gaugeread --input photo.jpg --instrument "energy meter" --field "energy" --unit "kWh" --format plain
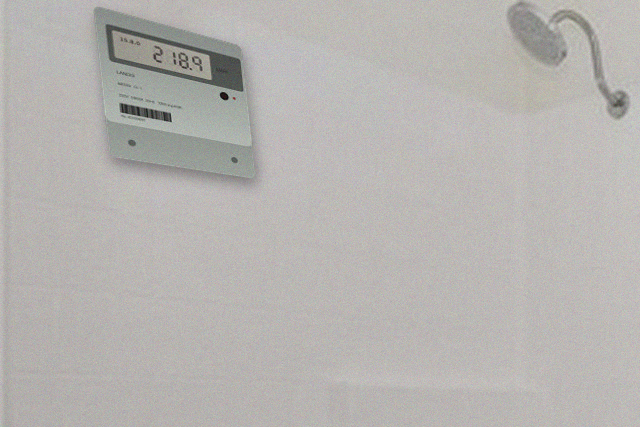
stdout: 218.9 kWh
